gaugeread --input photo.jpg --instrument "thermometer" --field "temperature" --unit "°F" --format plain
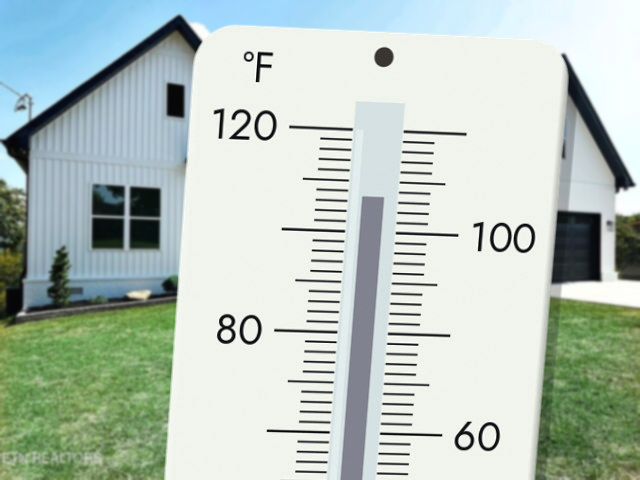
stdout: 107 °F
